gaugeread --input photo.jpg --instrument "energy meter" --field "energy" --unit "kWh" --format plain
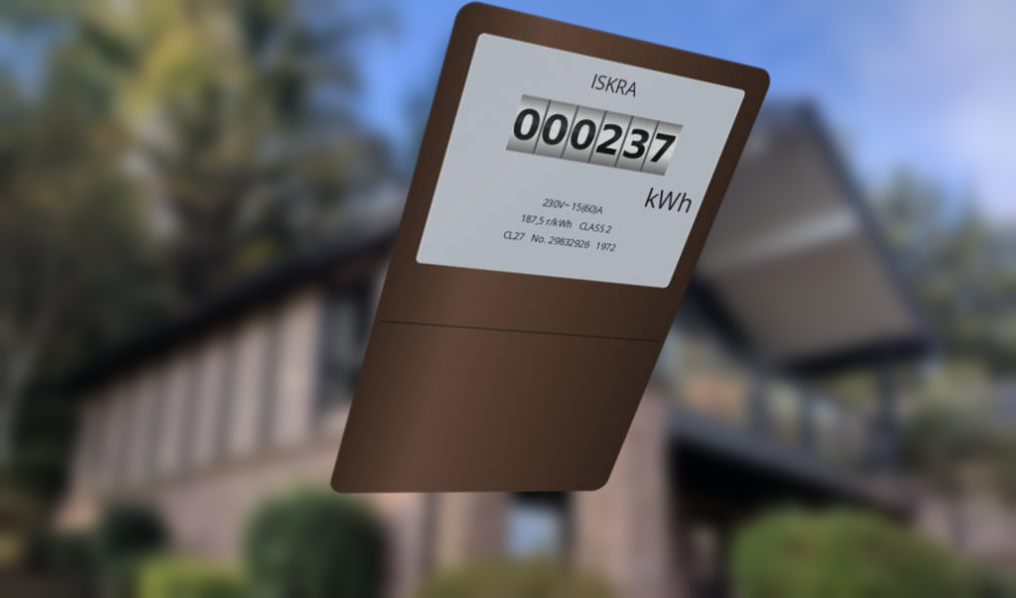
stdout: 237 kWh
